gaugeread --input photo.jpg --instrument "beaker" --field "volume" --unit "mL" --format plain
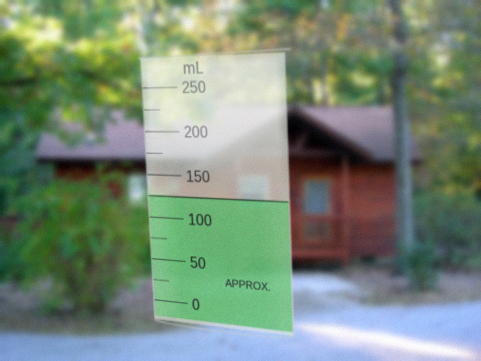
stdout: 125 mL
